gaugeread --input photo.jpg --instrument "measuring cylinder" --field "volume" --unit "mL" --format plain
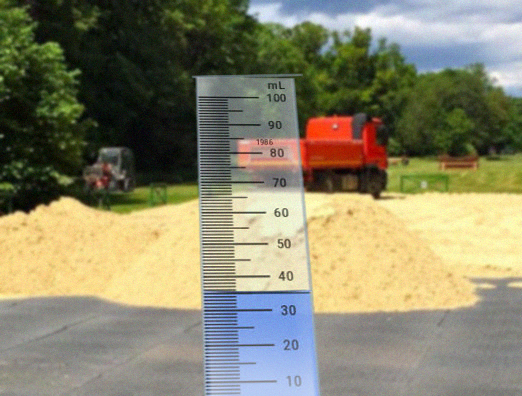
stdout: 35 mL
